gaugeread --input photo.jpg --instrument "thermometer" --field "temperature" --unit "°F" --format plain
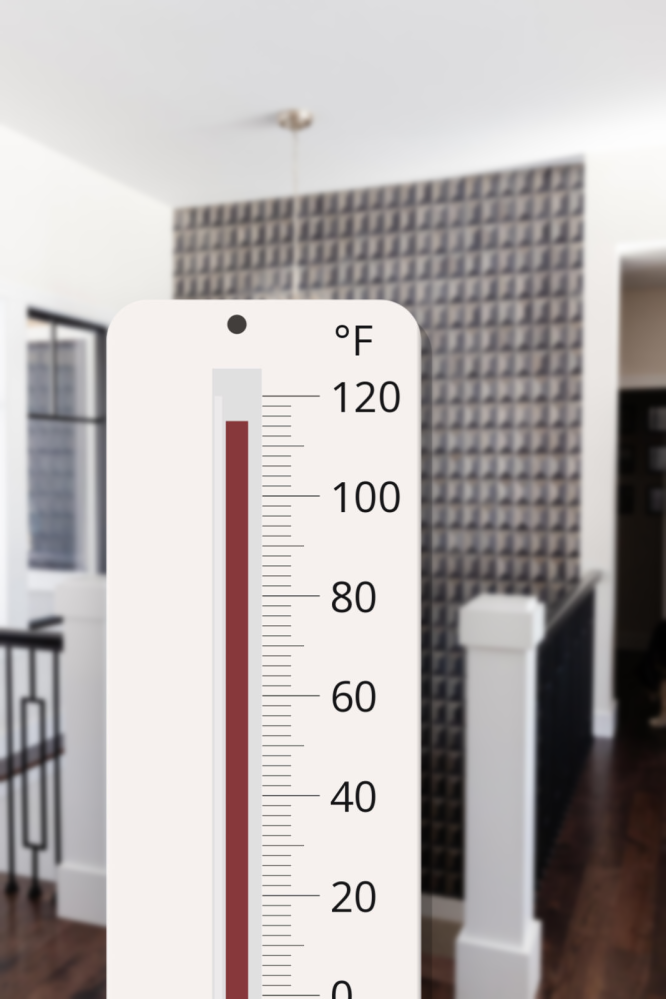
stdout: 115 °F
